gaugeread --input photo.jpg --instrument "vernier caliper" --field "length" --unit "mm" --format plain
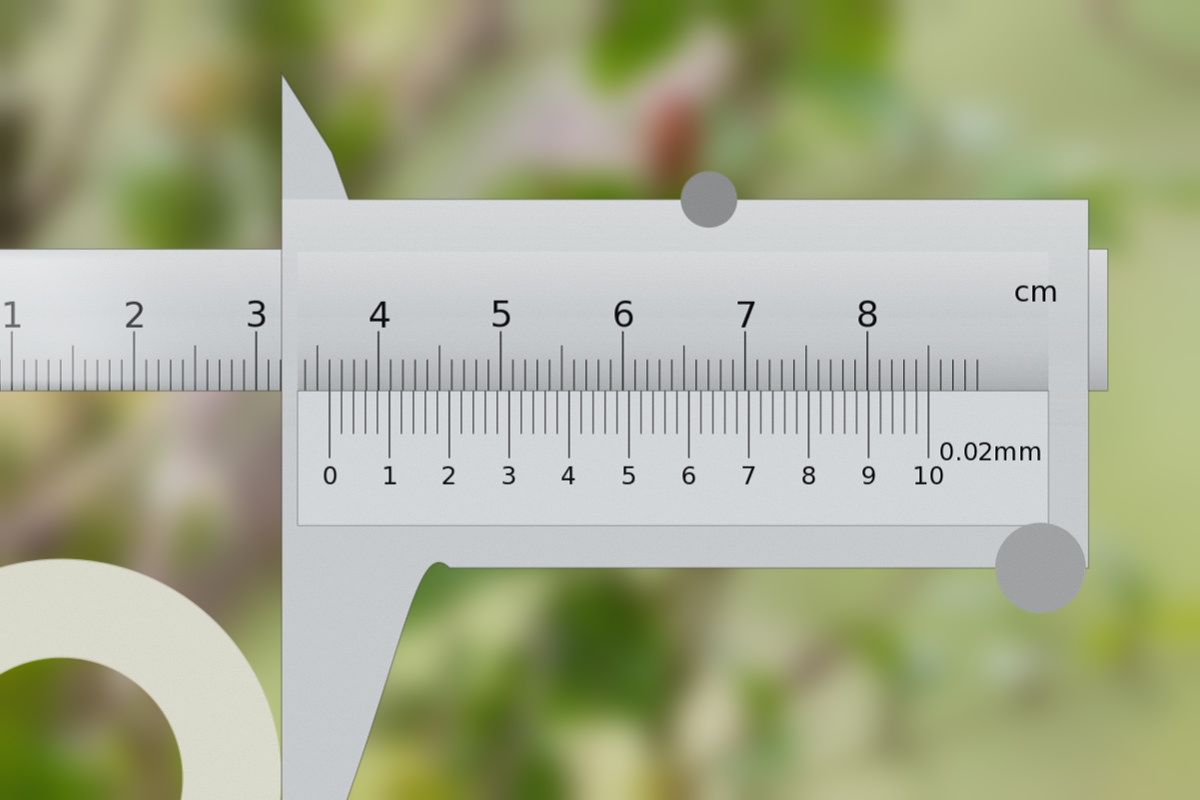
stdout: 36.0 mm
